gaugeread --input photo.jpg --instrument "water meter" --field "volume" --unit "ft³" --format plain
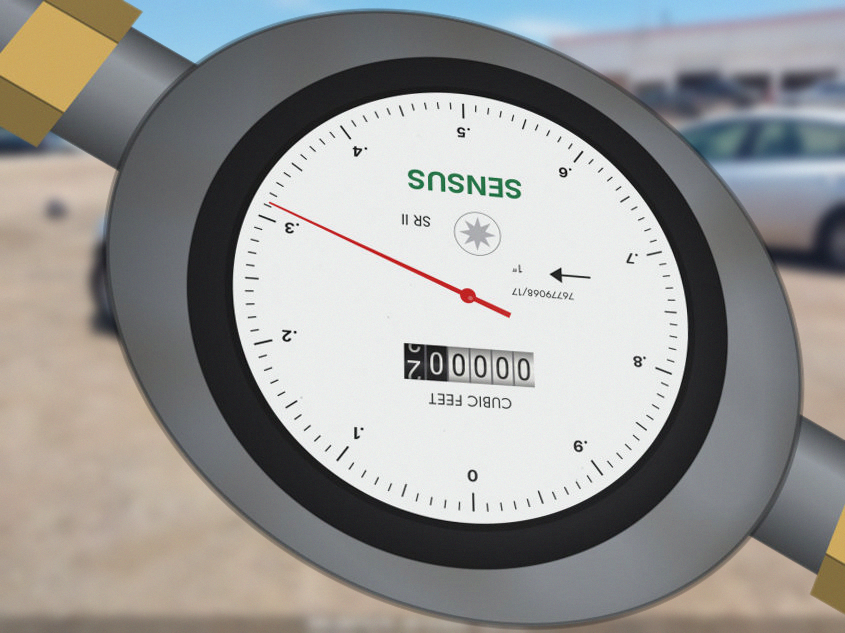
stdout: 2.31 ft³
